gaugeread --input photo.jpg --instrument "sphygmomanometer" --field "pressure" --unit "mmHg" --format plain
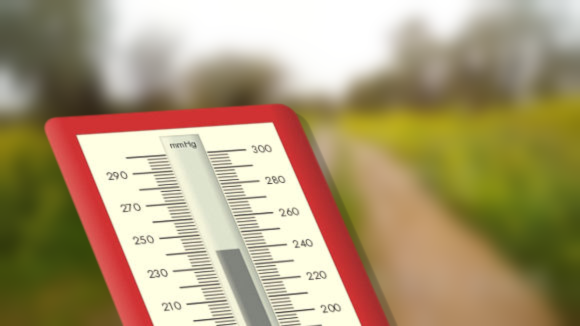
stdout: 240 mmHg
